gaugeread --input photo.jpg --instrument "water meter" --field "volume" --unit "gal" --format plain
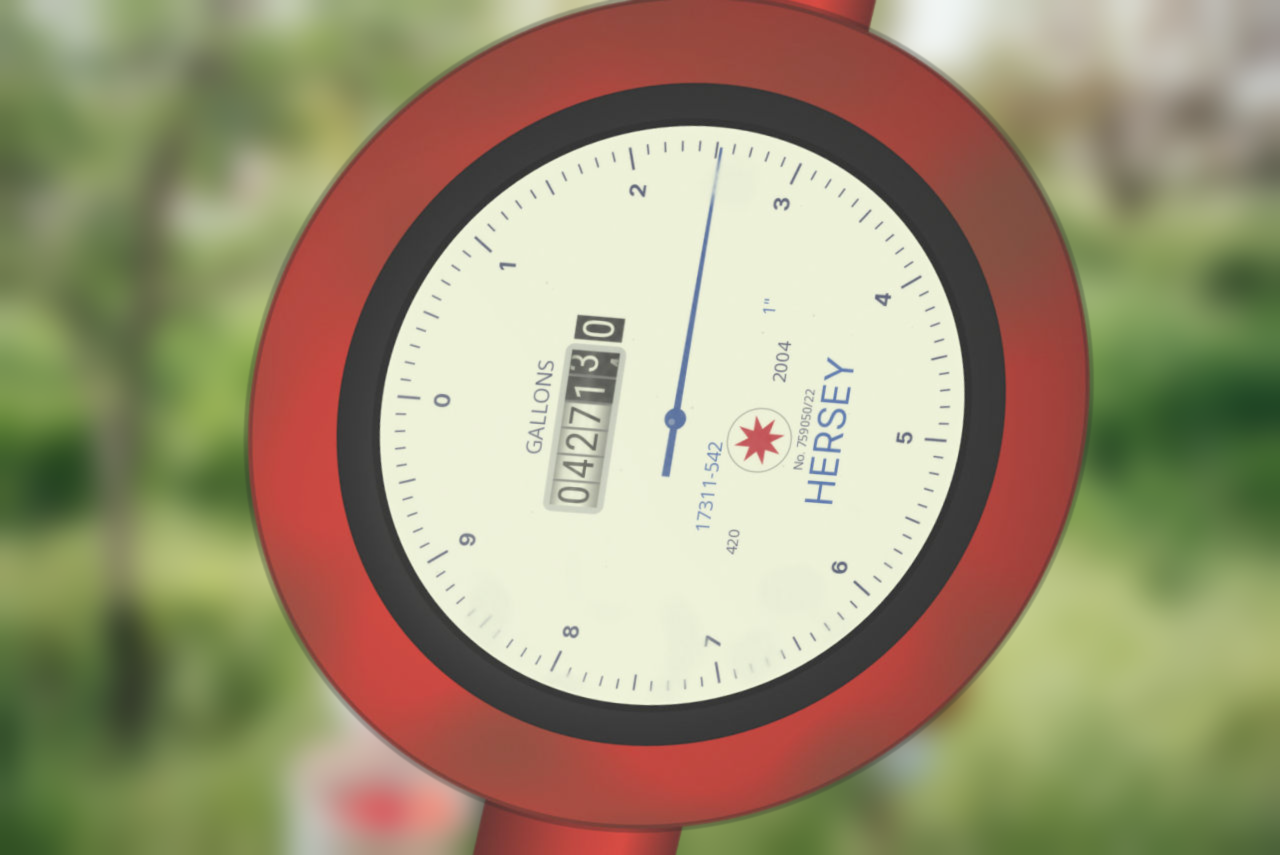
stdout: 427132.5 gal
